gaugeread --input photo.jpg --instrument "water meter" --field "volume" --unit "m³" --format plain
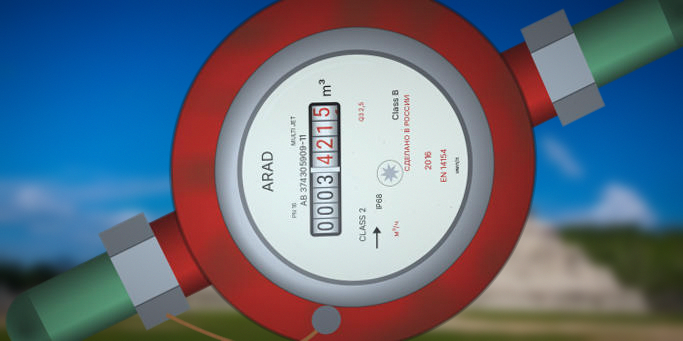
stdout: 3.4215 m³
